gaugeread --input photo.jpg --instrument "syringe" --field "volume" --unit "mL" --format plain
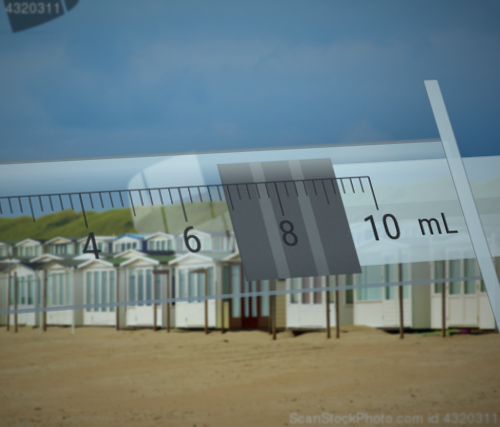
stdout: 6.9 mL
